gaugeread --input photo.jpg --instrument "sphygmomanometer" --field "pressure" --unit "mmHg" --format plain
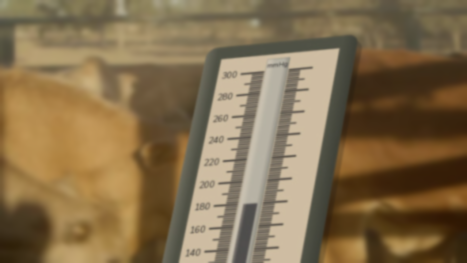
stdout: 180 mmHg
